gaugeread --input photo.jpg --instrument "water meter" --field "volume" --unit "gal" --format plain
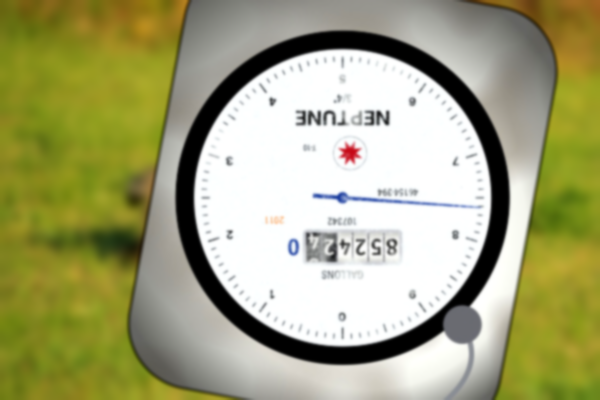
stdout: 8524237.6 gal
